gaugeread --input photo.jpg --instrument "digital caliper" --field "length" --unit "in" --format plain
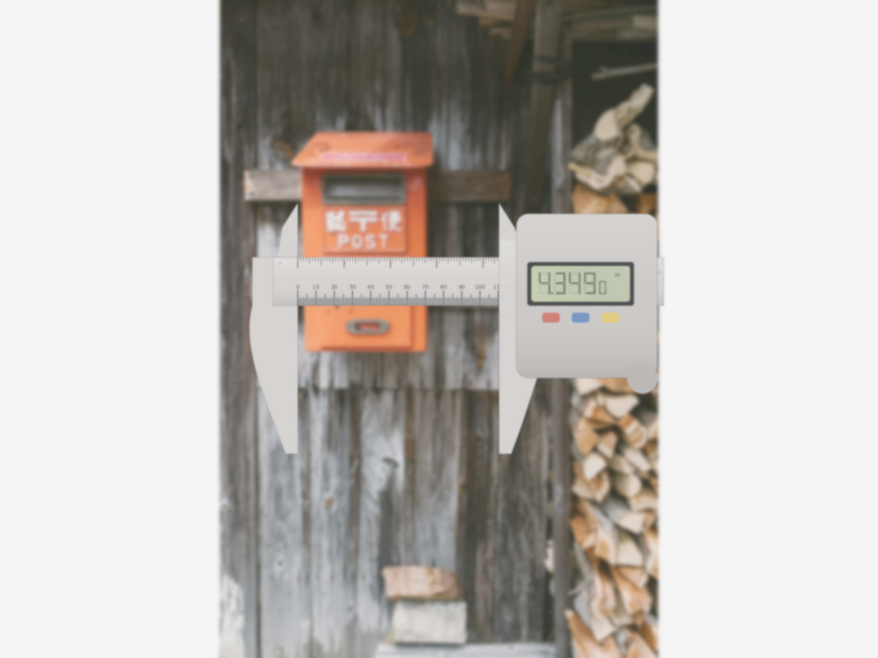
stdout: 4.3490 in
